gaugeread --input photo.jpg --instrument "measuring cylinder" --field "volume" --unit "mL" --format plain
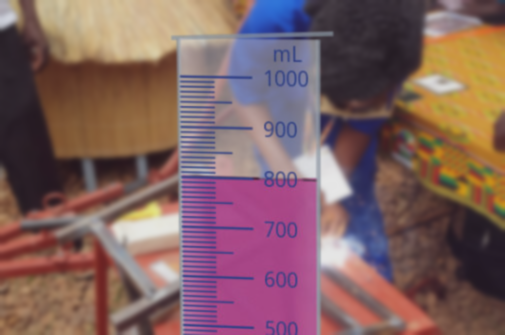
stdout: 800 mL
